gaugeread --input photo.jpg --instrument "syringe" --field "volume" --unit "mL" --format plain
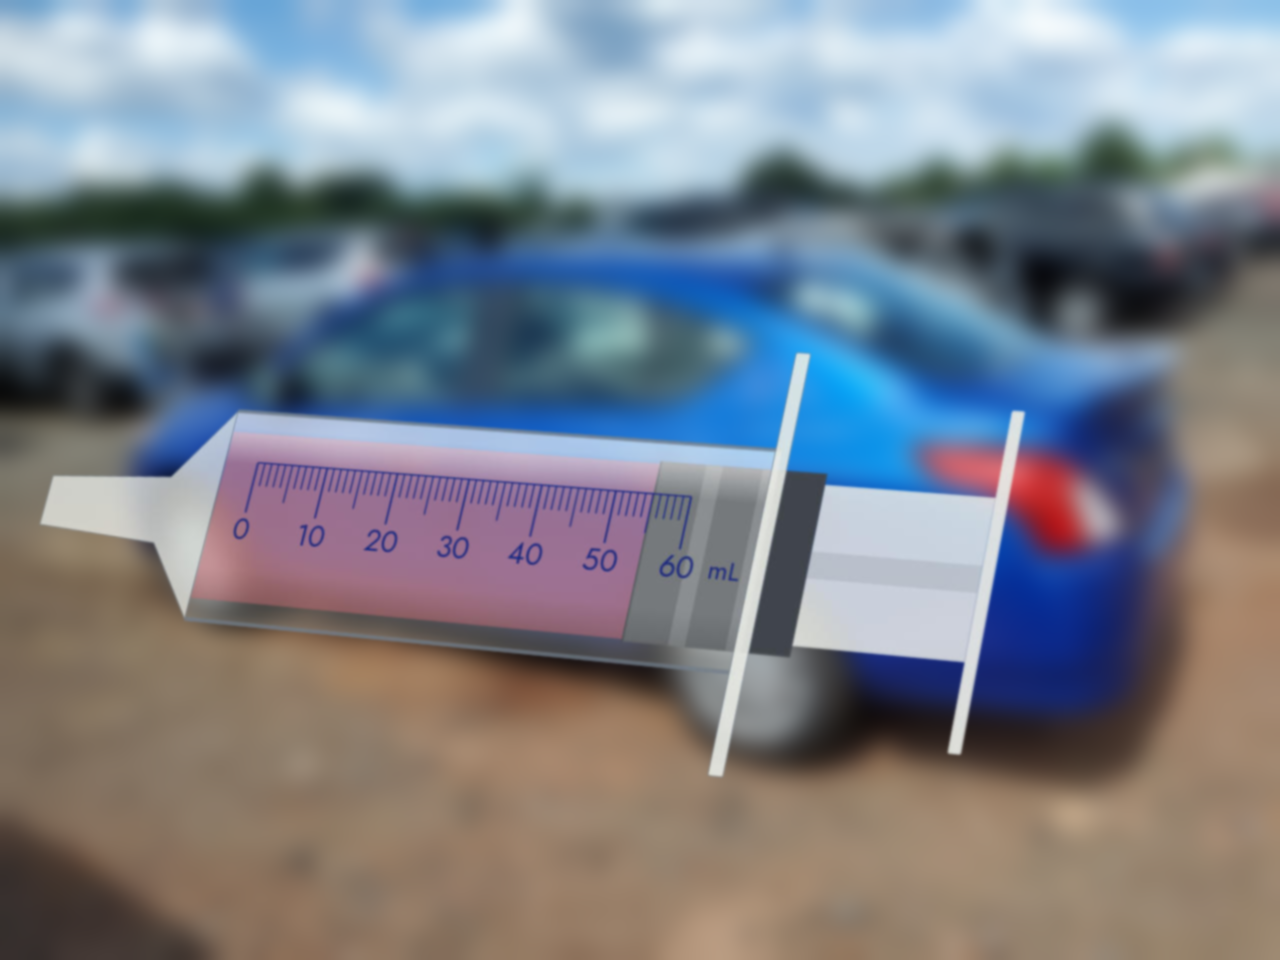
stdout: 55 mL
